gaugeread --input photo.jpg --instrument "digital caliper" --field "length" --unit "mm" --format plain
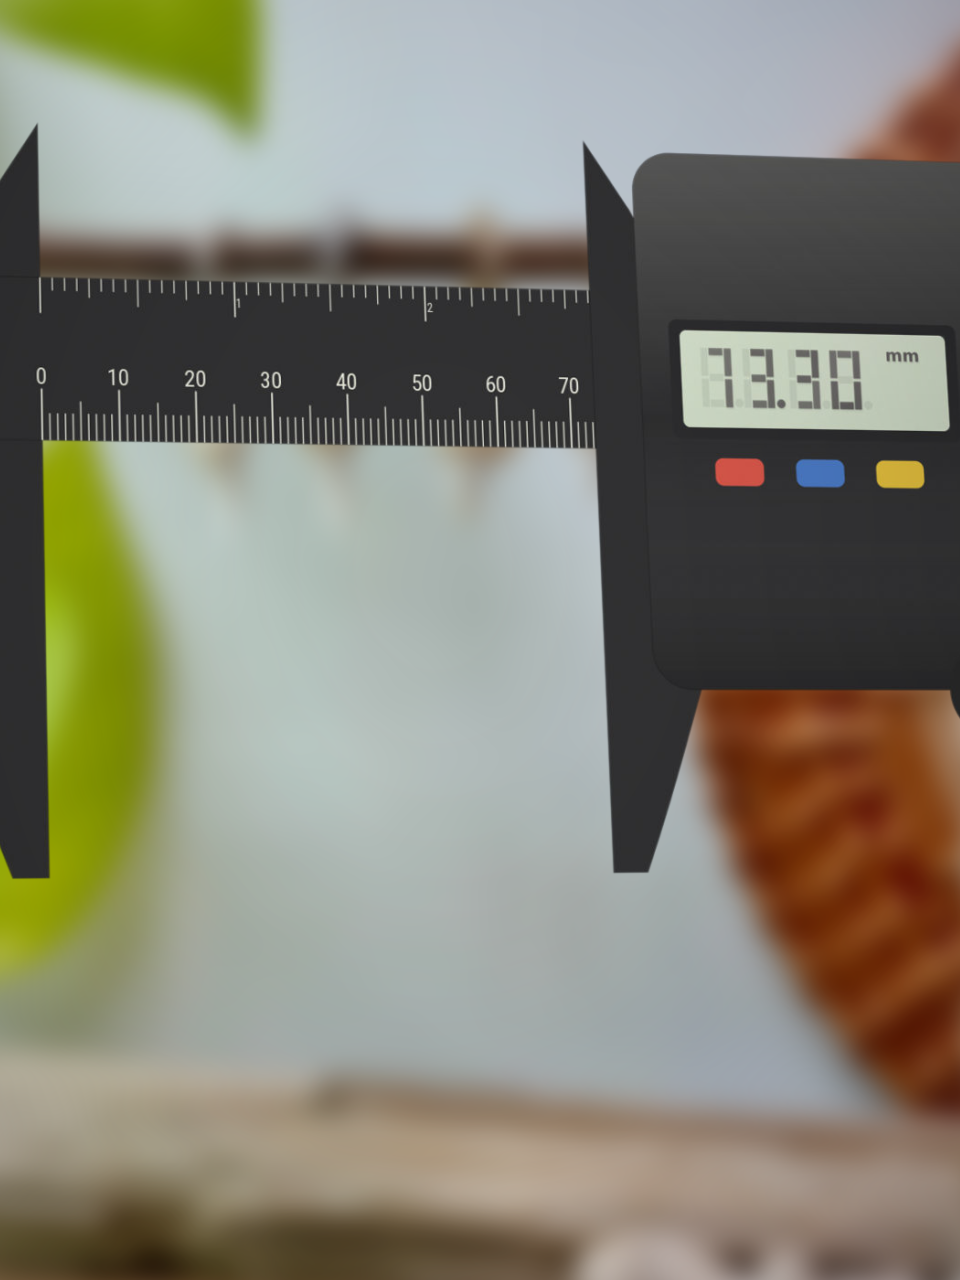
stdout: 73.30 mm
